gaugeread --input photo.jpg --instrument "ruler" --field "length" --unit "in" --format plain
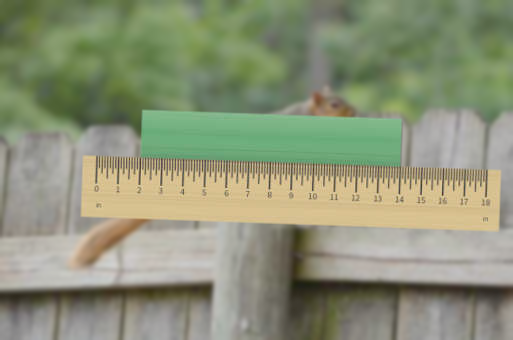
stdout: 12 in
